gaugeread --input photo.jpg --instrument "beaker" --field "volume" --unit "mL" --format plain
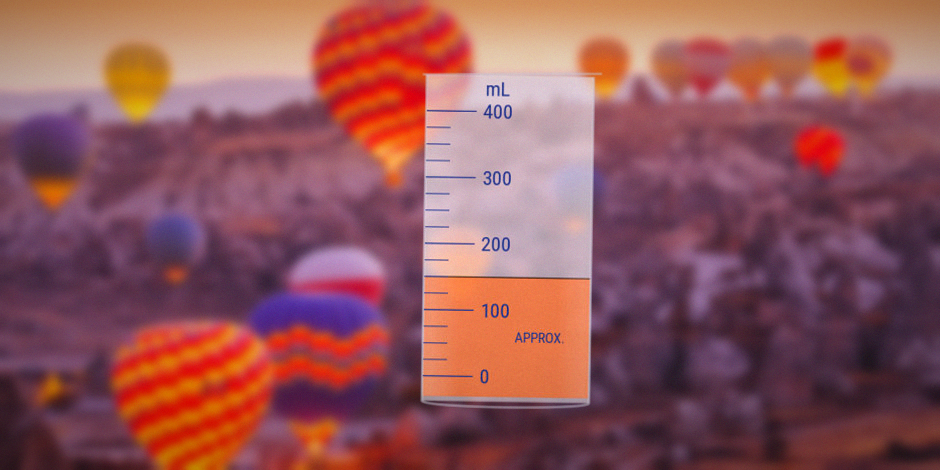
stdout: 150 mL
